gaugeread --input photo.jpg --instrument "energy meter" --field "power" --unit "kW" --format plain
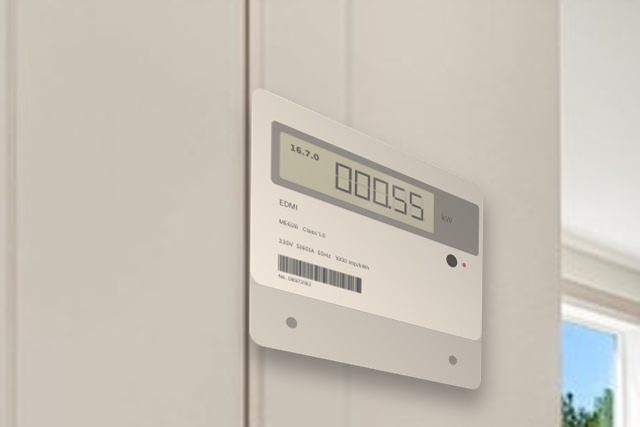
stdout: 0.55 kW
